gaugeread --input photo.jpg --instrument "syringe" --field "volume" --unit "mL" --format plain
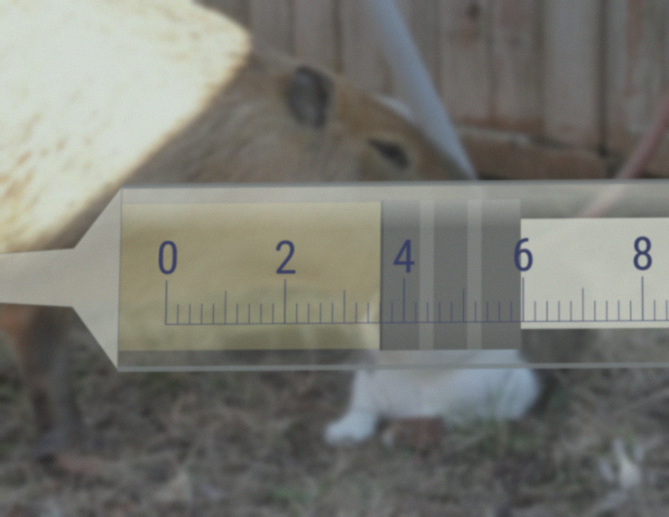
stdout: 3.6 mL
